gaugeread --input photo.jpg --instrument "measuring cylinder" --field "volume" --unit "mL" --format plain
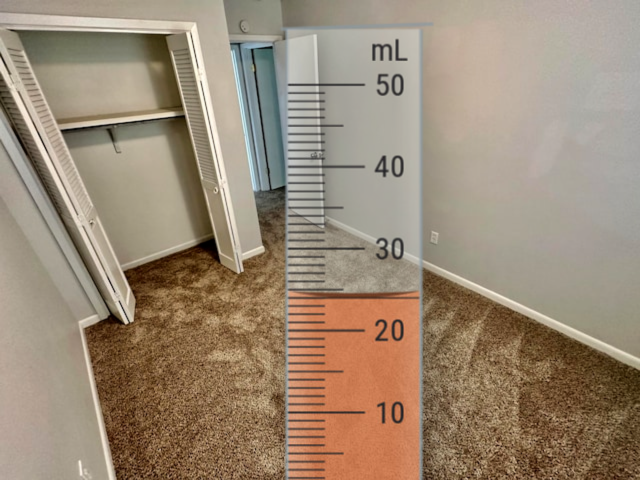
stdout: 24 mL
